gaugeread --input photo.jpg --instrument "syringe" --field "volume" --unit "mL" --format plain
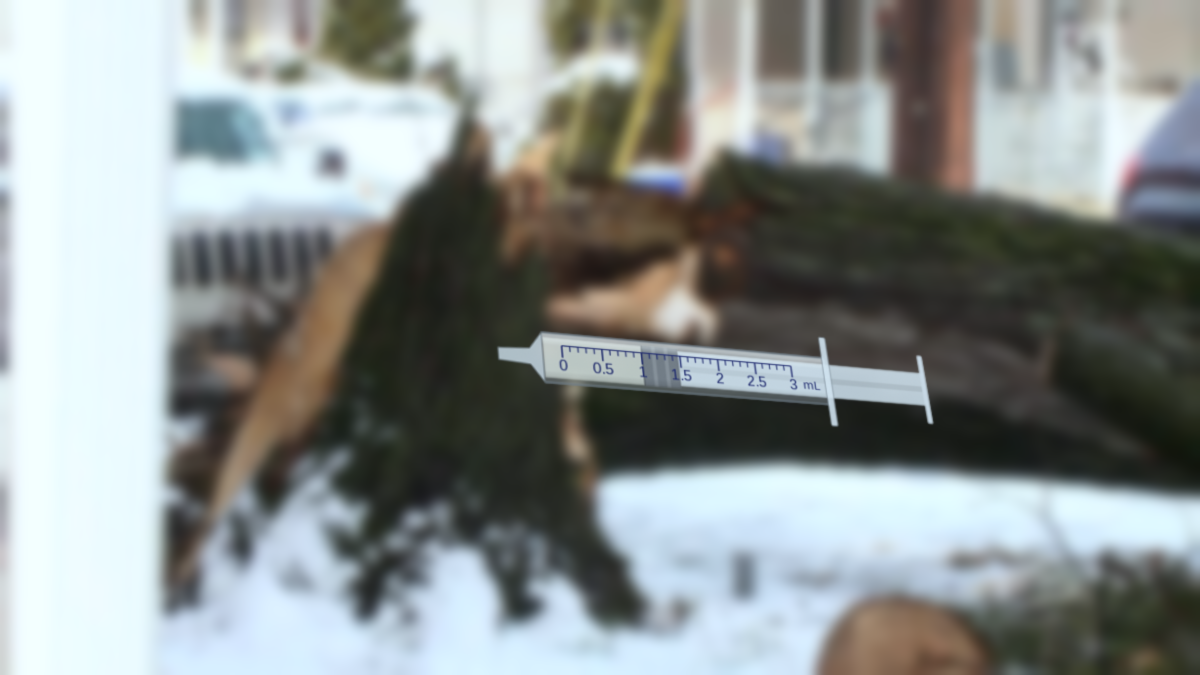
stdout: 1 mL
